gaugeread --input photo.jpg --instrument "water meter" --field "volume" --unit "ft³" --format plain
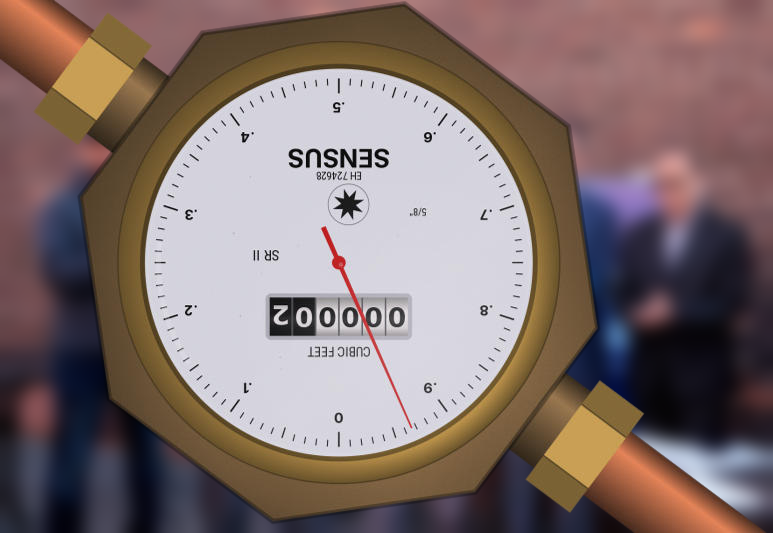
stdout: 1.93 ft³
